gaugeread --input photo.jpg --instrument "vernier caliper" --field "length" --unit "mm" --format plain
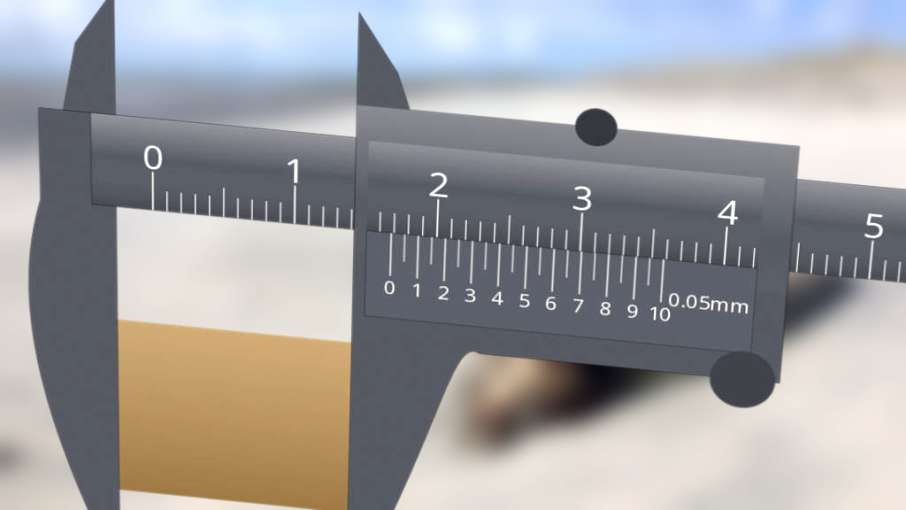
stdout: 16.8 mm
